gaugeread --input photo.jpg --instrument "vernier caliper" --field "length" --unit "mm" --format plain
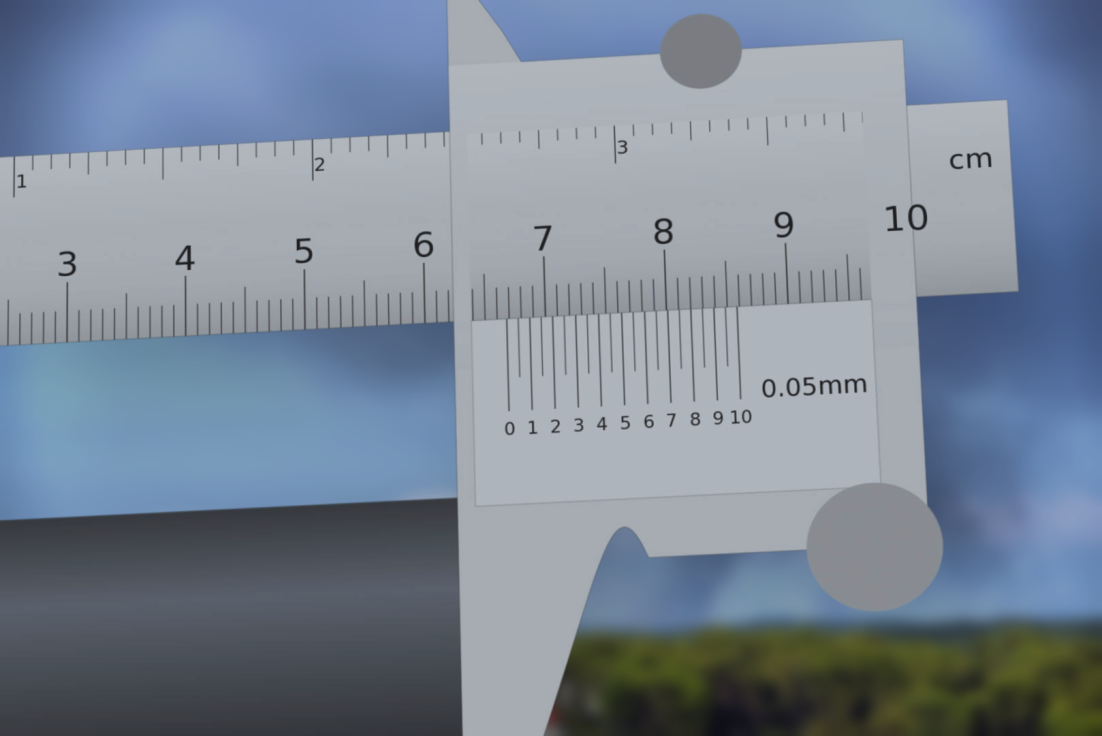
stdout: 66.8 mm
